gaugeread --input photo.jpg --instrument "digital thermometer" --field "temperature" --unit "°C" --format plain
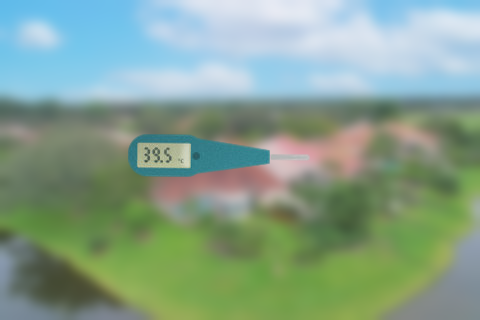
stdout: 39.5 °C
